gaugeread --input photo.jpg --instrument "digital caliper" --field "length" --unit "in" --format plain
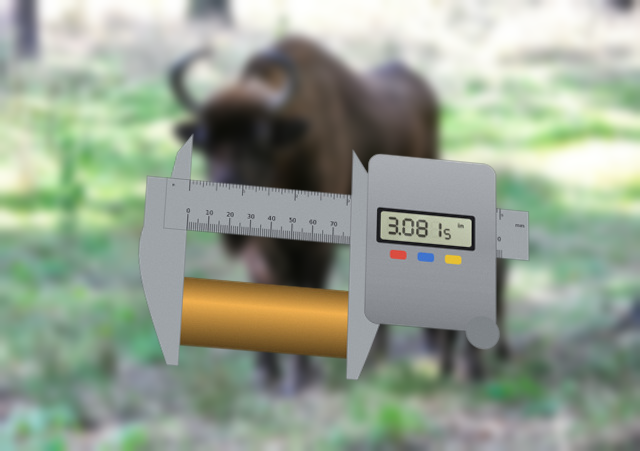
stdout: 3.0815 in
